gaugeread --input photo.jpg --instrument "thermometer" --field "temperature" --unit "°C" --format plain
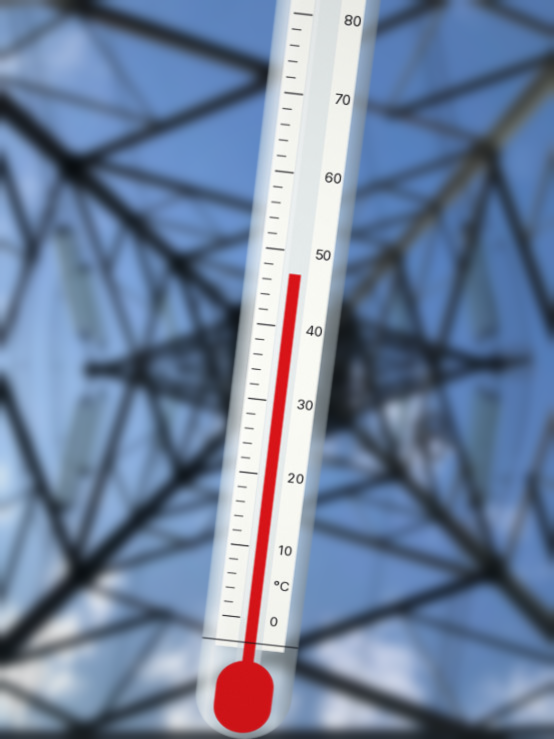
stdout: 47 °C
